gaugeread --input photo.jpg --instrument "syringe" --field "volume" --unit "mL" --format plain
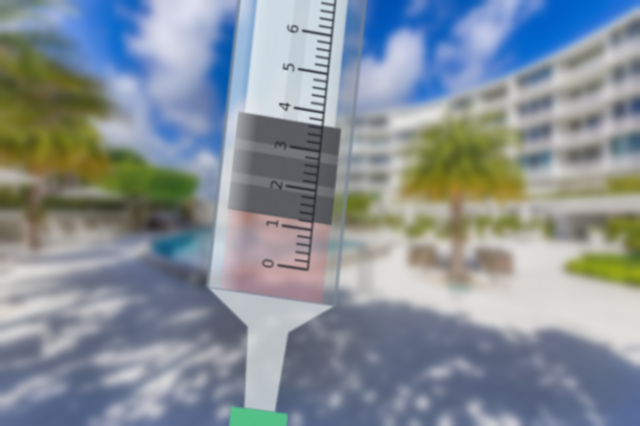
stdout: 1.2 mL
